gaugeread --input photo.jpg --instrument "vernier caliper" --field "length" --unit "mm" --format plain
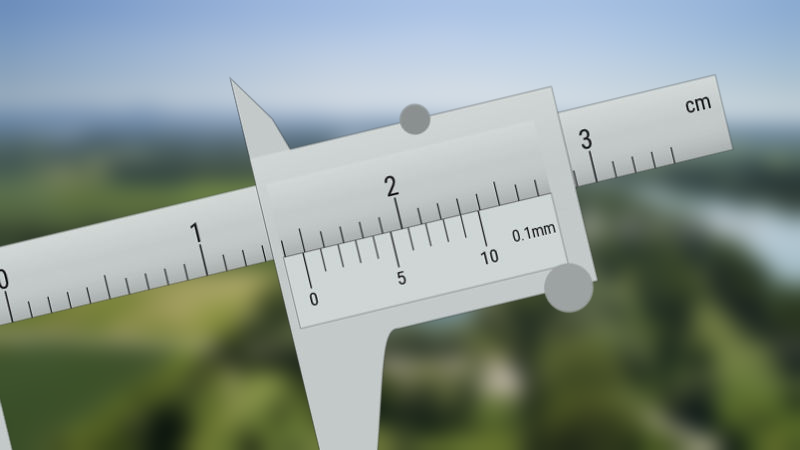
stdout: 14.9 mm
